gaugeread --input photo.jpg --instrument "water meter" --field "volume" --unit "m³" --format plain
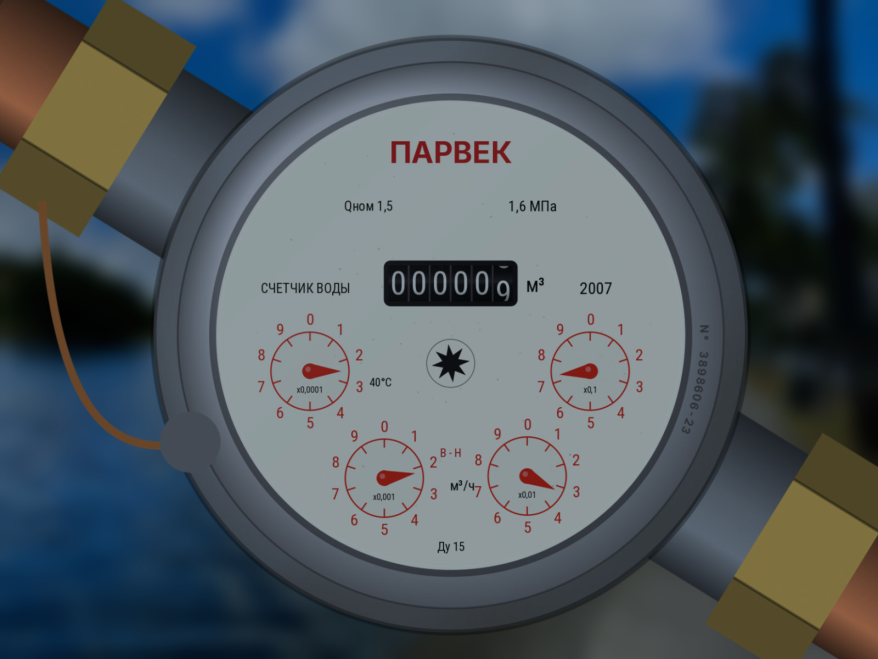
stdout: 8.7322 m³
